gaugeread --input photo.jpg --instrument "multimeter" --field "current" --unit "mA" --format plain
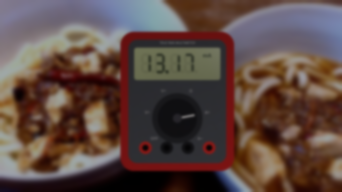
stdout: 13.17 mA
